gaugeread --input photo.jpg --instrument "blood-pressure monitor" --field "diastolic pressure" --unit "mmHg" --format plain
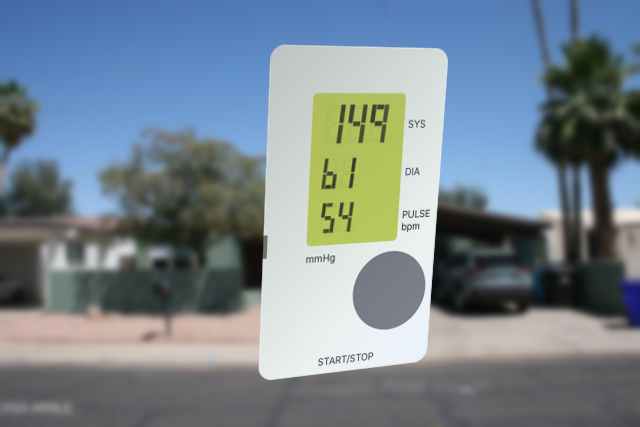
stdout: 61 mmHg
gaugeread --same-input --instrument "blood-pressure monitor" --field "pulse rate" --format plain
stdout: 54 bpm
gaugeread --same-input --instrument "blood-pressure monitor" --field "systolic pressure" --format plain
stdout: 149 mmHg
